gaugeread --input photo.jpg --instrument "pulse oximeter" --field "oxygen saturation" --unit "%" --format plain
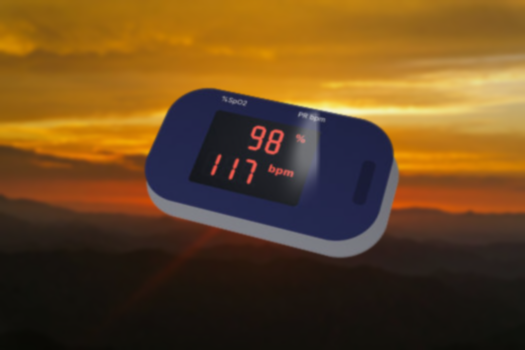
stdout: 98 %
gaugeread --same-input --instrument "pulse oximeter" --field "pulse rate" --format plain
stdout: 117 bpm
